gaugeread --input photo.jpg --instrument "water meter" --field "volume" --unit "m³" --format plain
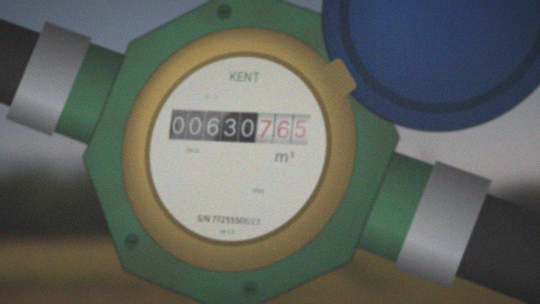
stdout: 630.765 m³
